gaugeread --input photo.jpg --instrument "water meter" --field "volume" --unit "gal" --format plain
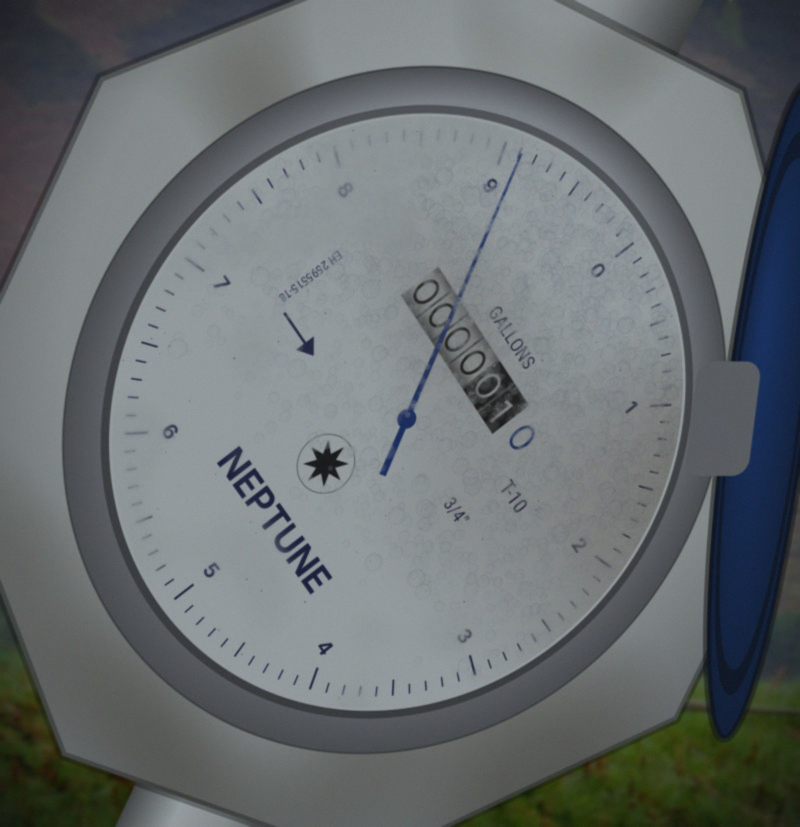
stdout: 9.1 gal
